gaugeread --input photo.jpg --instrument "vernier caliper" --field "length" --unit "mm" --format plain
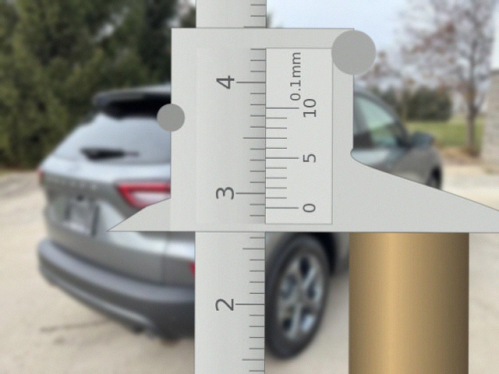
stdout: 28.7 mm
